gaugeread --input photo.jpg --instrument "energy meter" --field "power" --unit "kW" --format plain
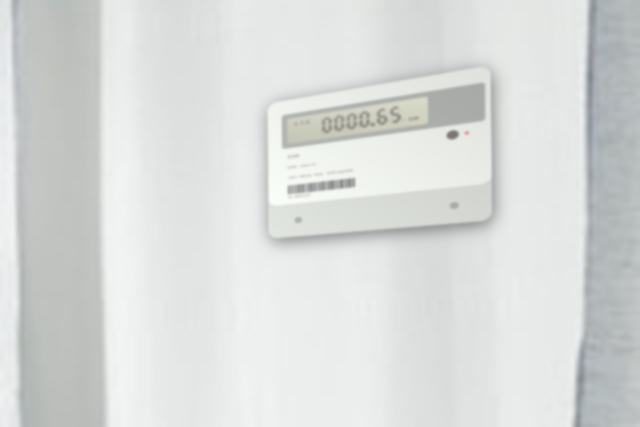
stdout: 0.65 kW
